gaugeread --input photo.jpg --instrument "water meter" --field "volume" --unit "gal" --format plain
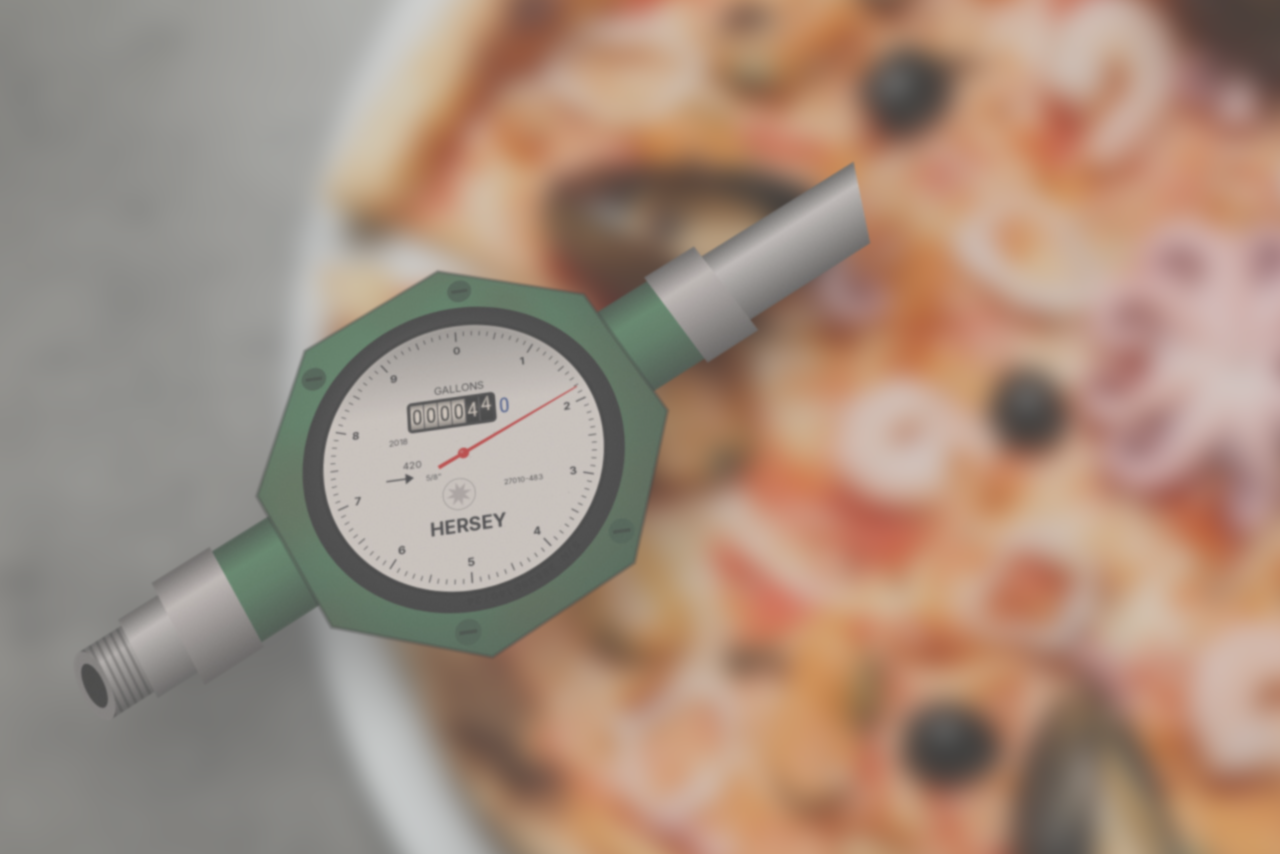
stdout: 441.8 gal
